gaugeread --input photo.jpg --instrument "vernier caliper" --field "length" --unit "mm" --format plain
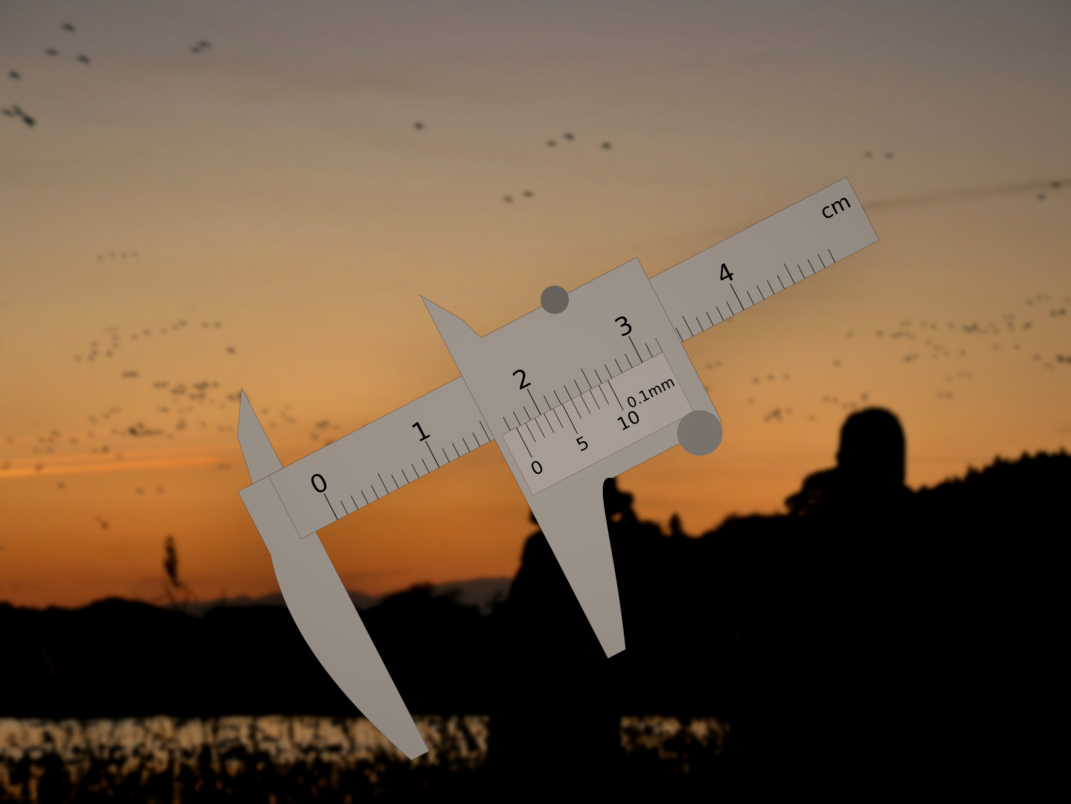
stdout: 17.6 mm
